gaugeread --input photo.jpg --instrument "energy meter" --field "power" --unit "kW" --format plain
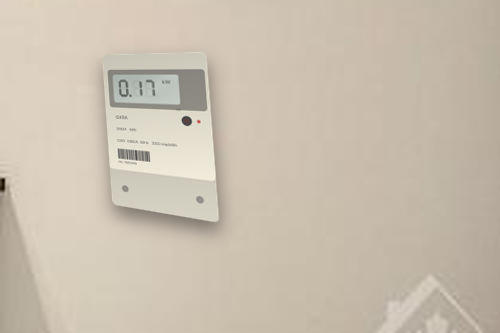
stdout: 0.17 kW
